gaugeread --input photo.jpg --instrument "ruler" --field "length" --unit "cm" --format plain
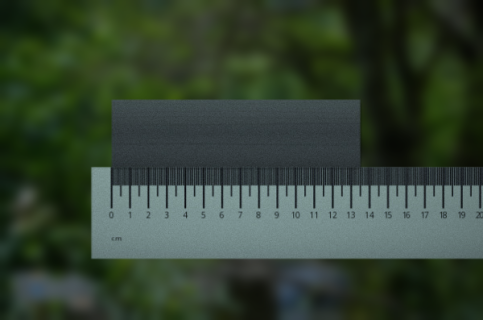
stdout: 13.5 cm
